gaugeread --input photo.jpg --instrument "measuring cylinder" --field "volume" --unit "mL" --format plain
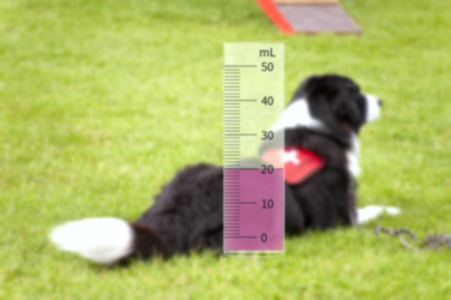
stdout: 20 mL
